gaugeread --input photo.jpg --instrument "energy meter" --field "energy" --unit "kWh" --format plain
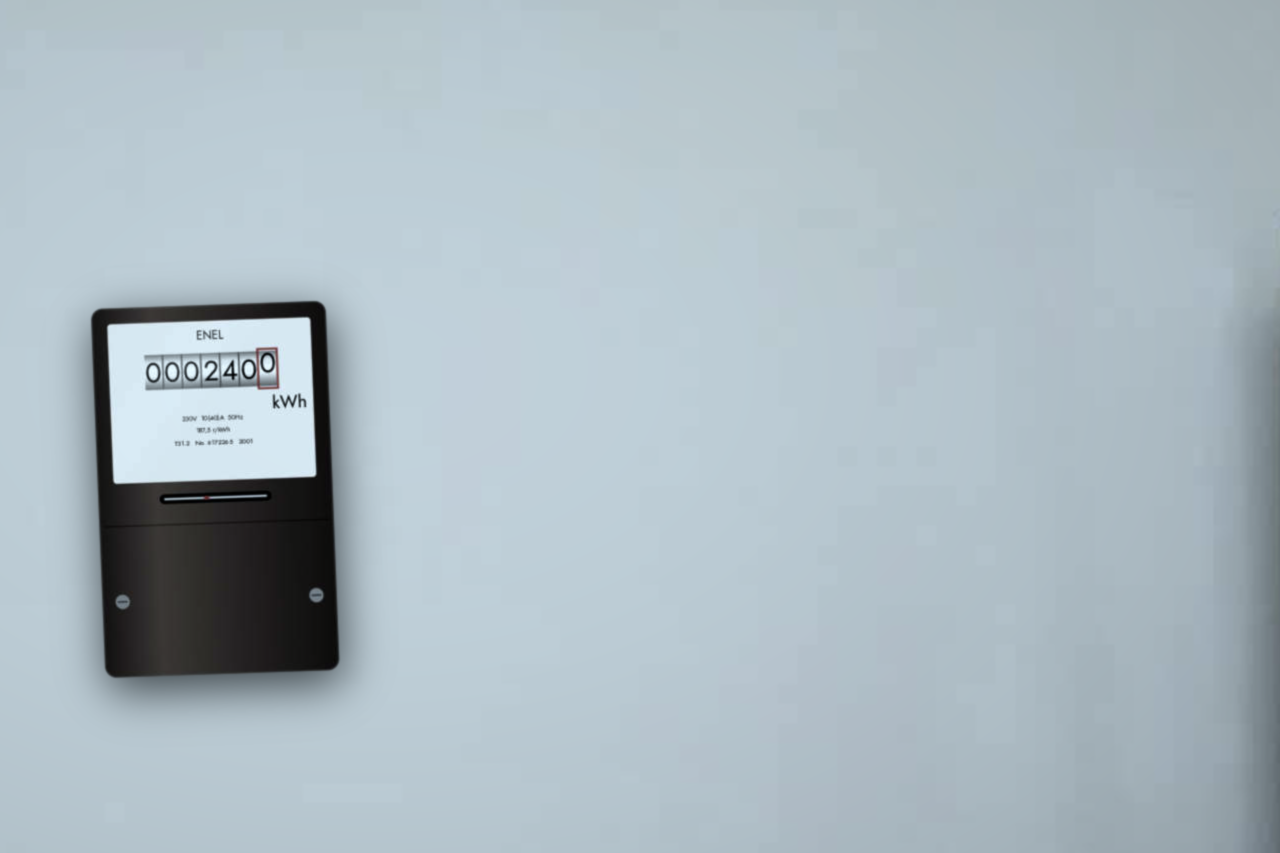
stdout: 240.0 kWh
